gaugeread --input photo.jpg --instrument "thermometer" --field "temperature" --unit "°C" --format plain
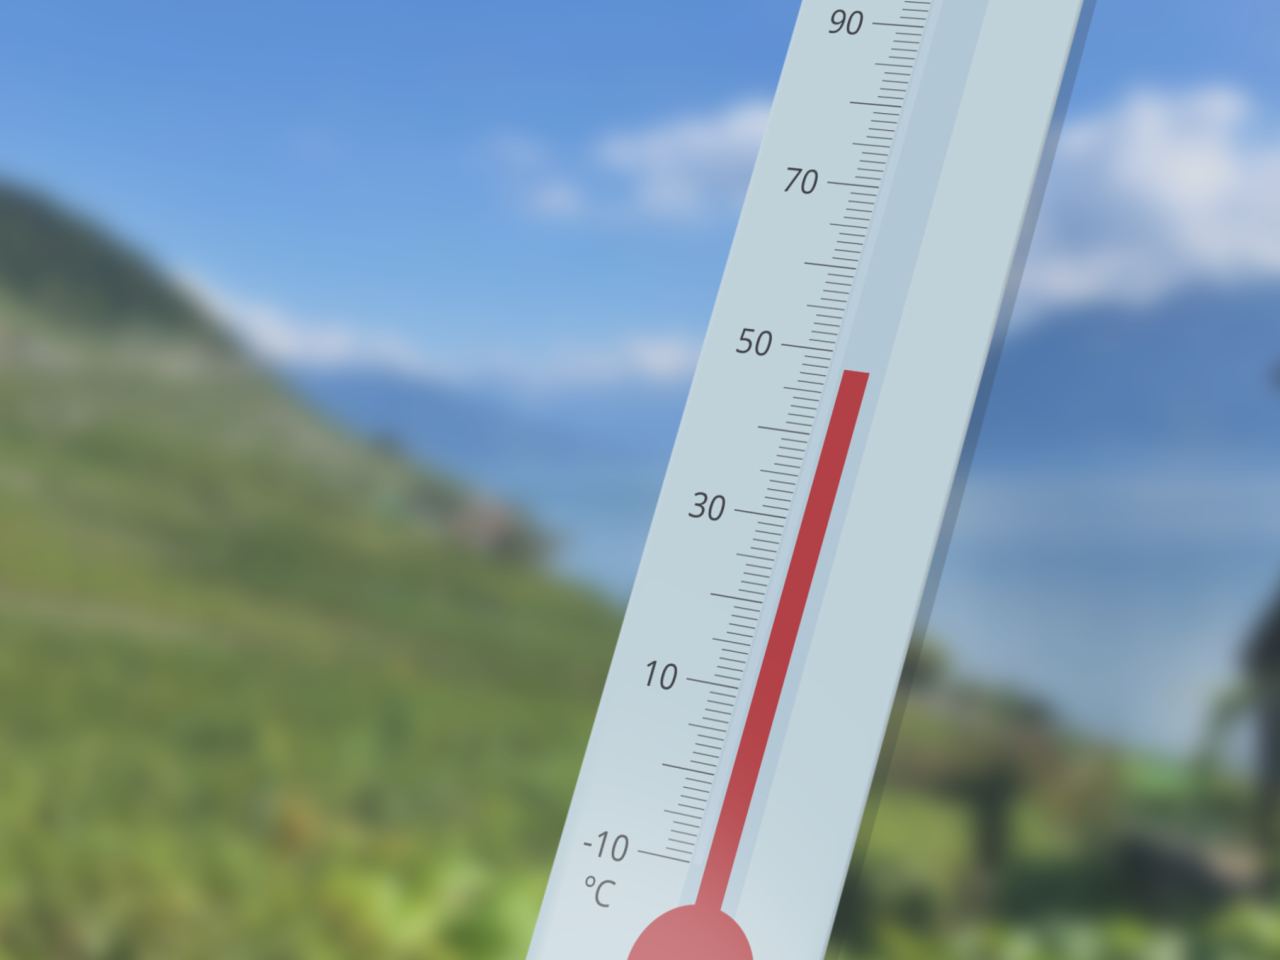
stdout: 48 °C
